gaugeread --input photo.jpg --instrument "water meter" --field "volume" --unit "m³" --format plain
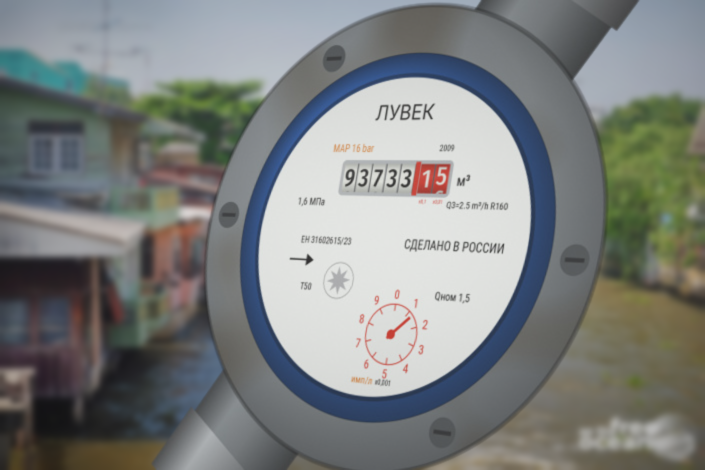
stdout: 93733.151 m³
